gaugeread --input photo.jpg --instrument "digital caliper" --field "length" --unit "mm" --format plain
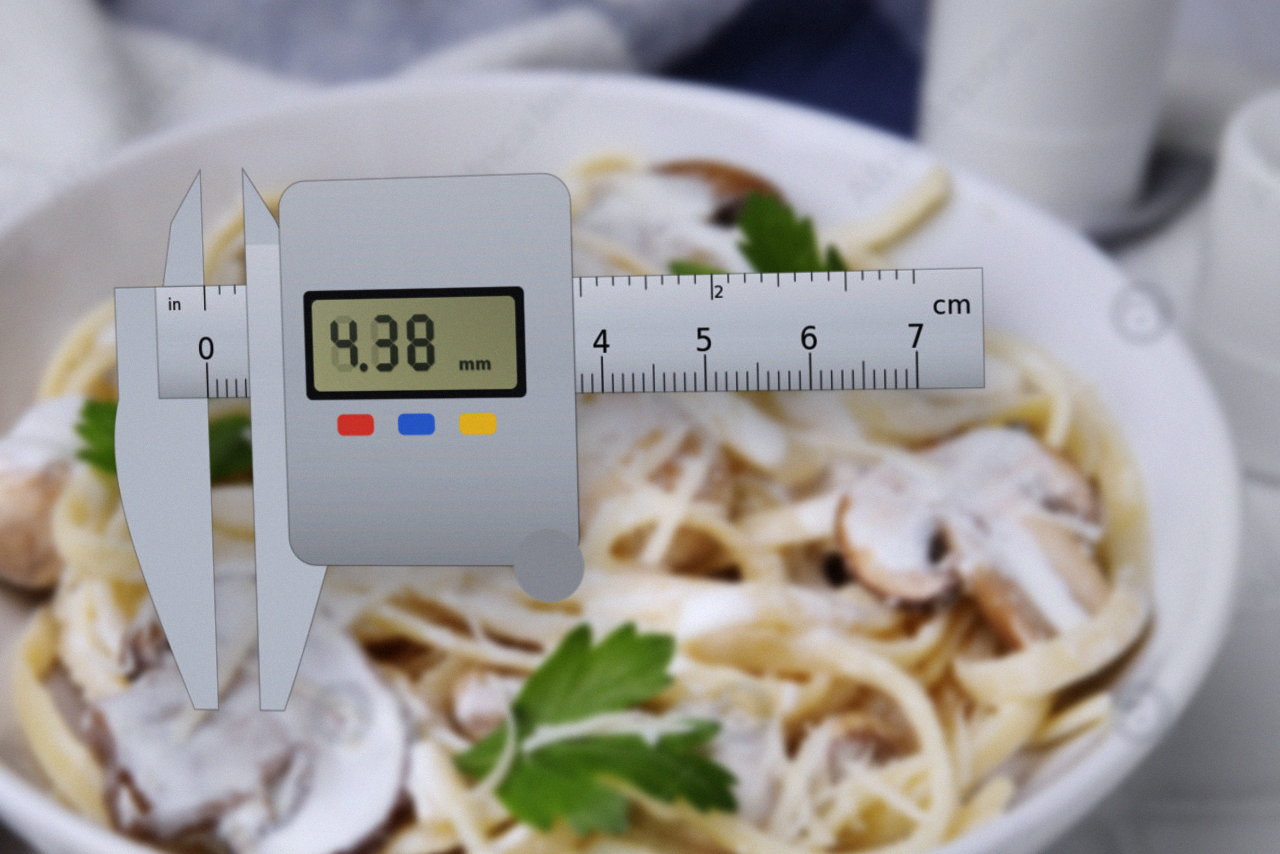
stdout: 4.38 mm
